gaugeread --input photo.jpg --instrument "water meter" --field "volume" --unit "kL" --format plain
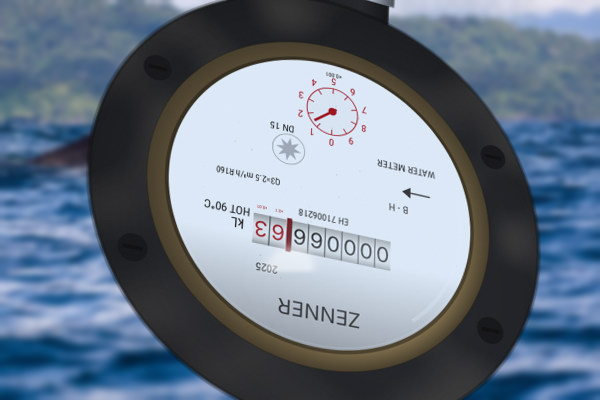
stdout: 66.631 kL
